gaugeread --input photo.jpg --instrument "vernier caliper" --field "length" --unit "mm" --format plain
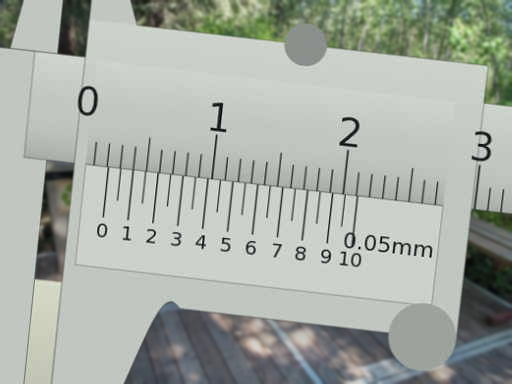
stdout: 2.1 mm
